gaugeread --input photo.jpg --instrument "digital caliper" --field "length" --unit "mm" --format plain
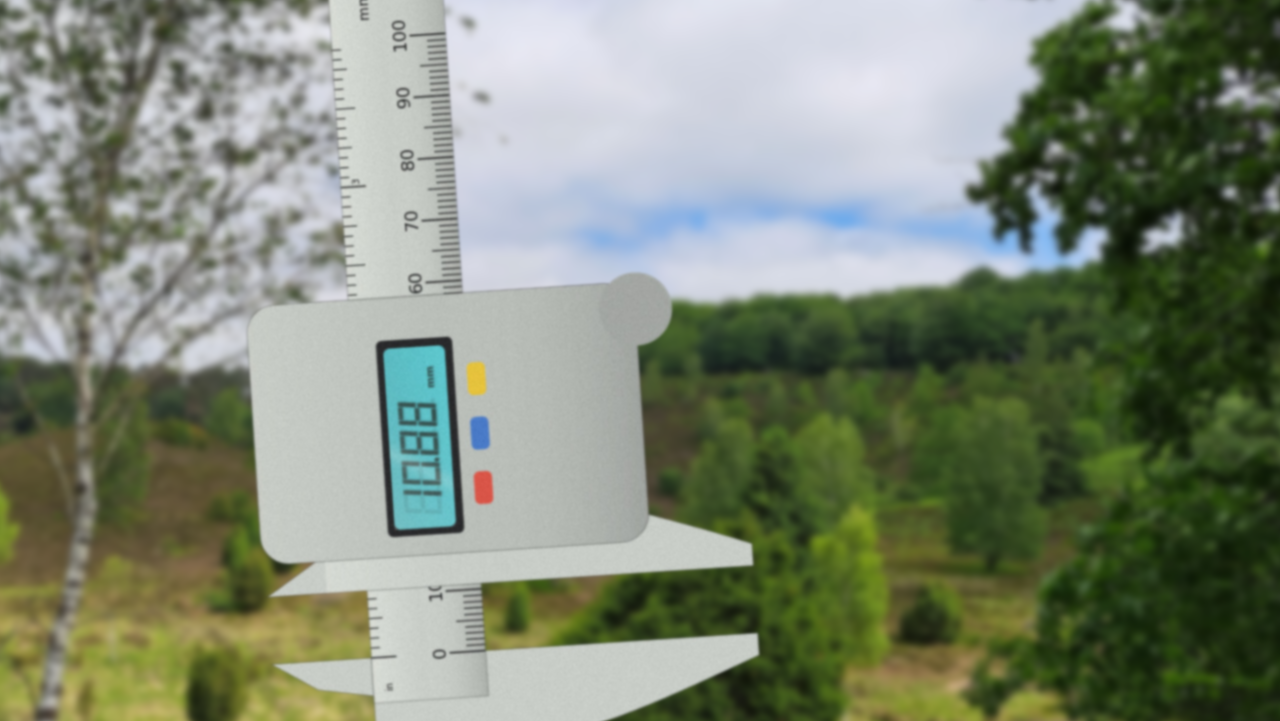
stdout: 10.88 mm
